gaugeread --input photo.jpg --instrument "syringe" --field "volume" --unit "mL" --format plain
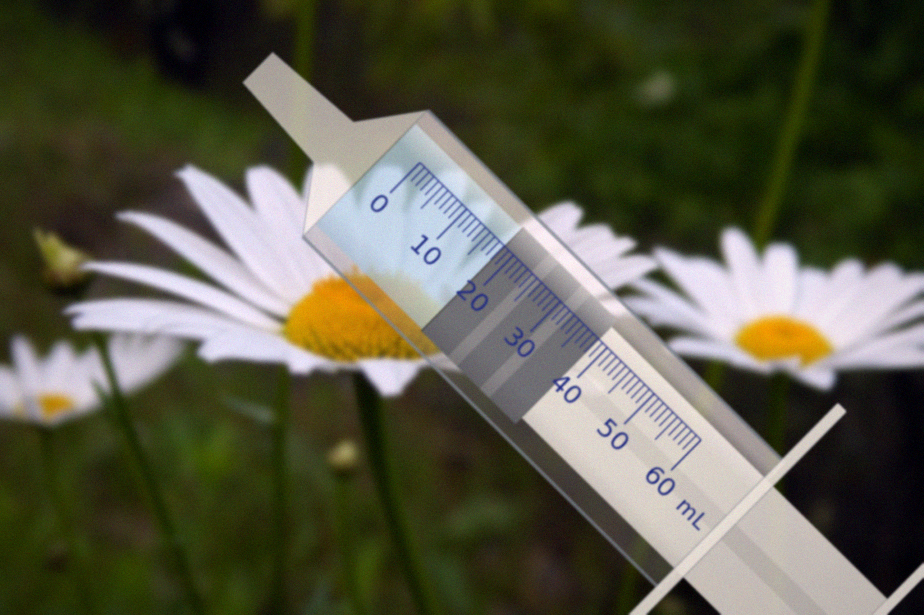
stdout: 18 mL
